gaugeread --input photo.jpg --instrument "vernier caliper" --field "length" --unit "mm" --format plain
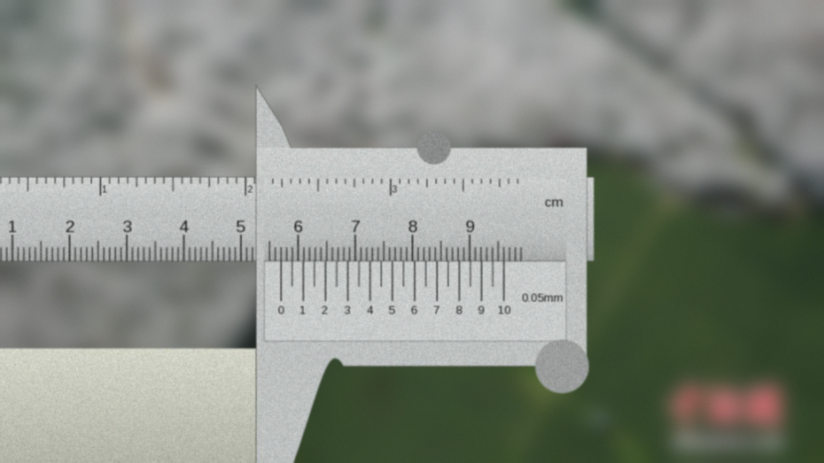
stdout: 57.0 mm
